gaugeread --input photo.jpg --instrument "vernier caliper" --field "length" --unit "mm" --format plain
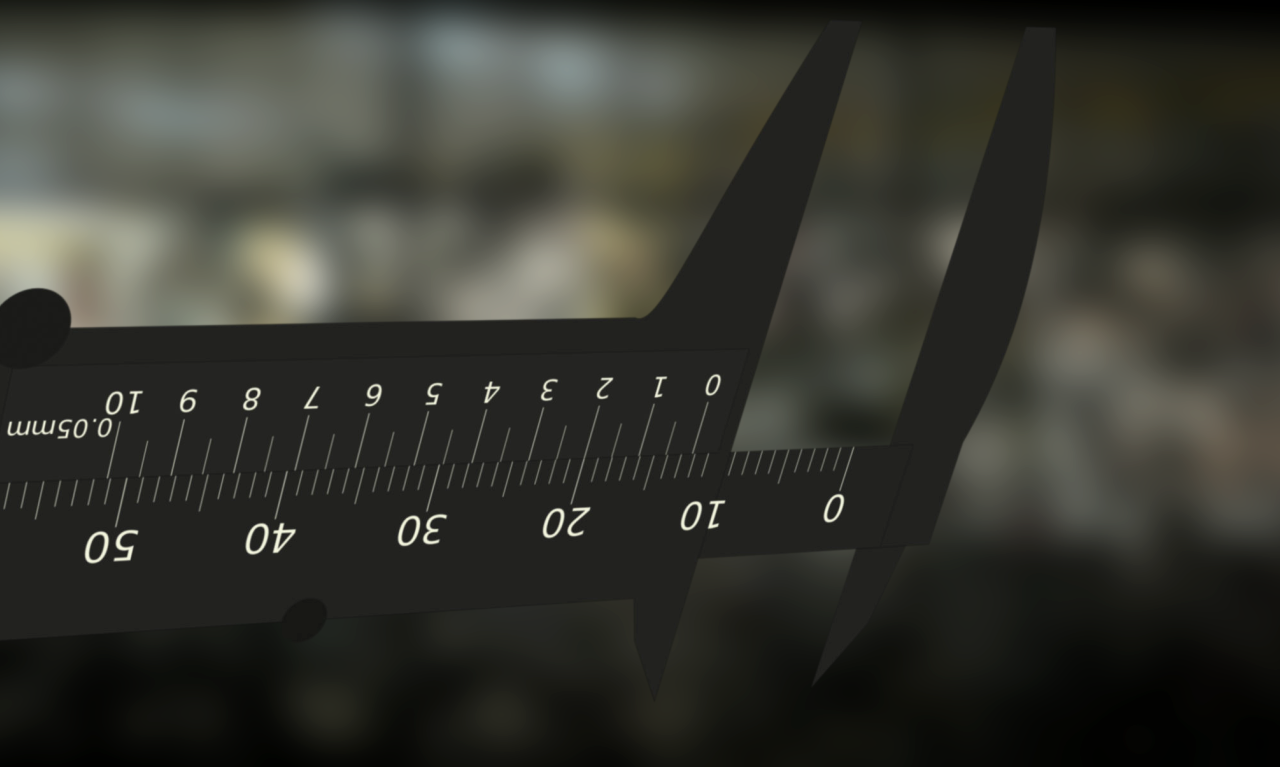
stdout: 12.2 mm
